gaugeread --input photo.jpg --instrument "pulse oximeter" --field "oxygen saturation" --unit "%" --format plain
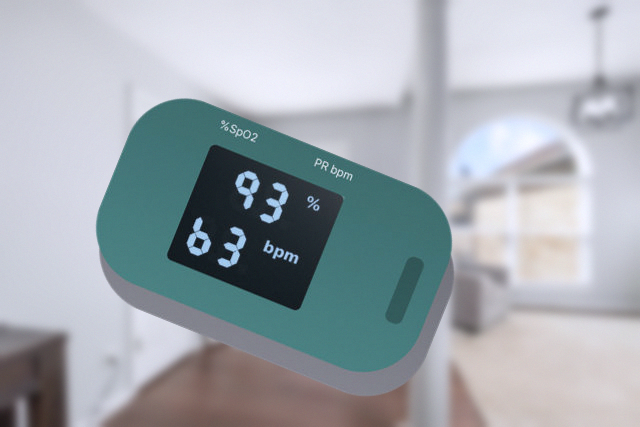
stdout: 93 %
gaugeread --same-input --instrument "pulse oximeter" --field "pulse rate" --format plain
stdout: 63 bpm
